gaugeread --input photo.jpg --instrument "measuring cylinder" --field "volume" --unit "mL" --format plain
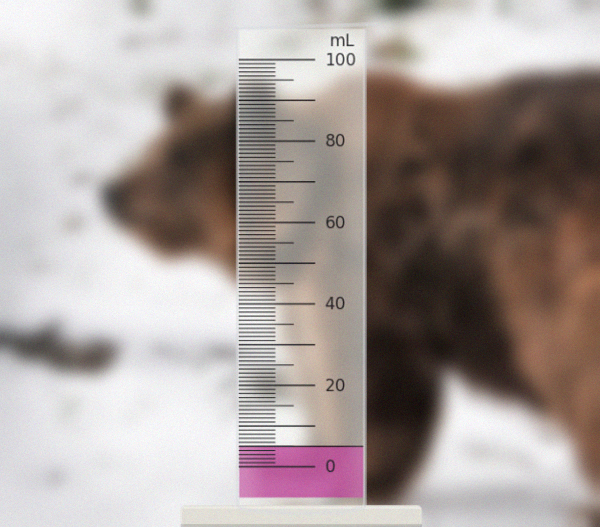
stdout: 5 mL
